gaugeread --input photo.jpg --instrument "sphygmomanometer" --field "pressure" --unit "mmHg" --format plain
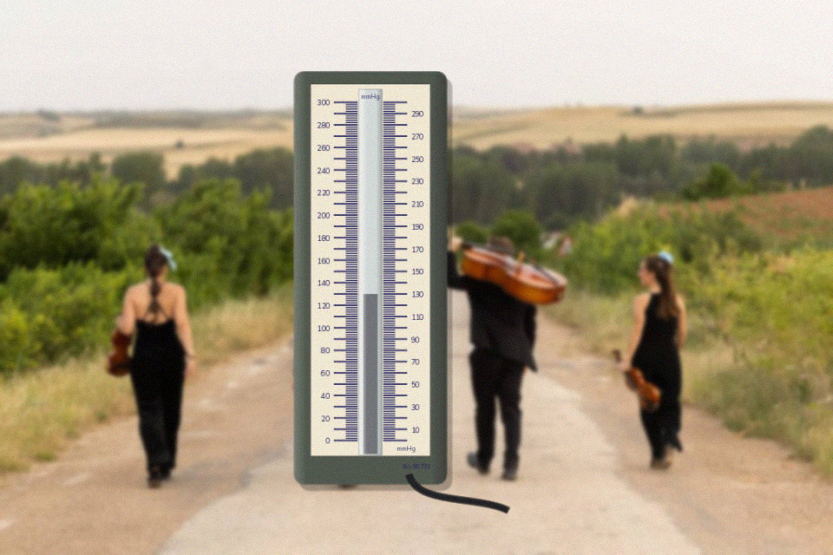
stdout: 130 mmHg
